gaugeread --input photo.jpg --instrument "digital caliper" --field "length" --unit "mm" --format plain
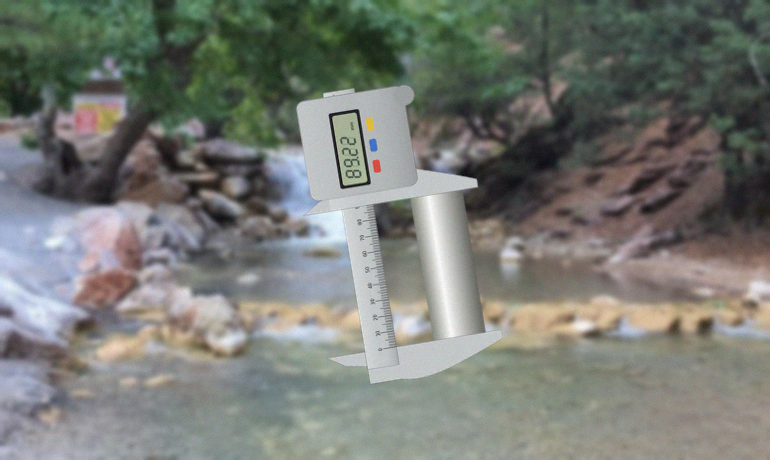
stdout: 89.22 mm
